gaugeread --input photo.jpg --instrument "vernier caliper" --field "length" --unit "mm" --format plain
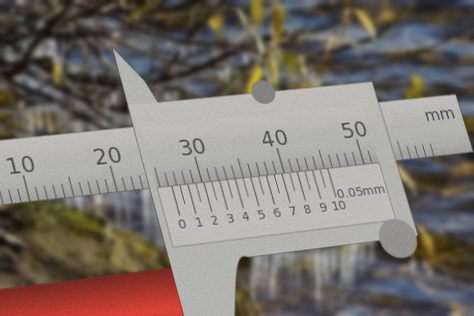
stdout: 26.4 mm
